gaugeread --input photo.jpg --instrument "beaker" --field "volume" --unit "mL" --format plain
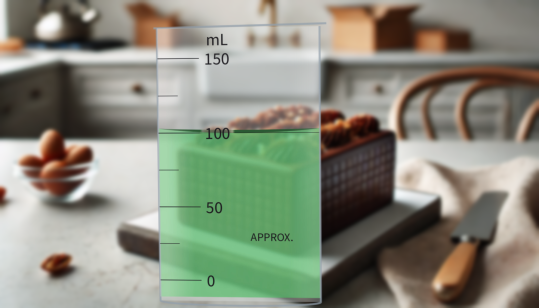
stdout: 100 mL
